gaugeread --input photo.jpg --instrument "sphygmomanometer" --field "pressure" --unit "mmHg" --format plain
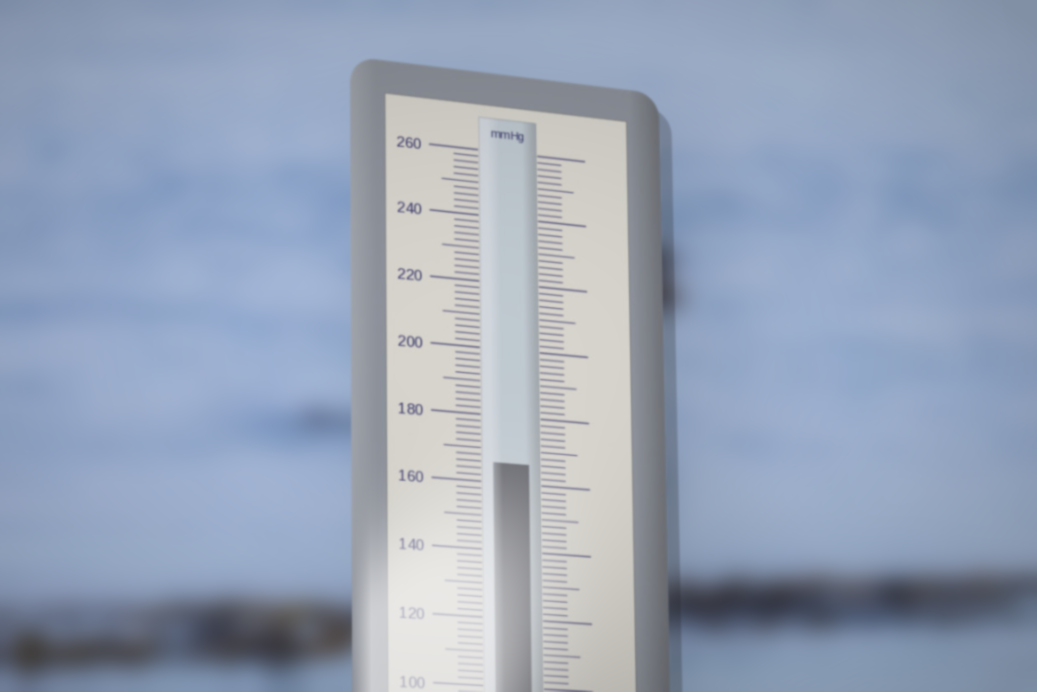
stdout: 166 mmHg
